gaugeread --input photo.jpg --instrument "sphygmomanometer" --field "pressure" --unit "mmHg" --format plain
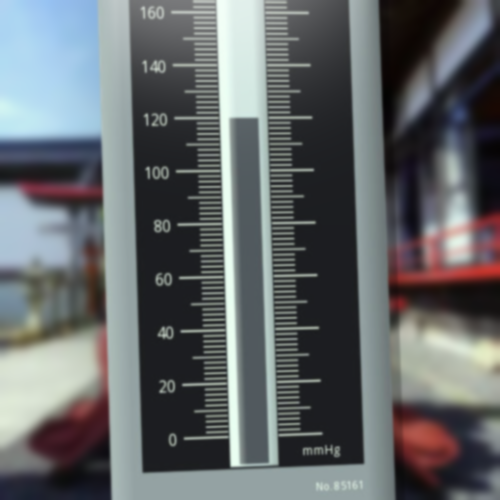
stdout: 120 mmHg
